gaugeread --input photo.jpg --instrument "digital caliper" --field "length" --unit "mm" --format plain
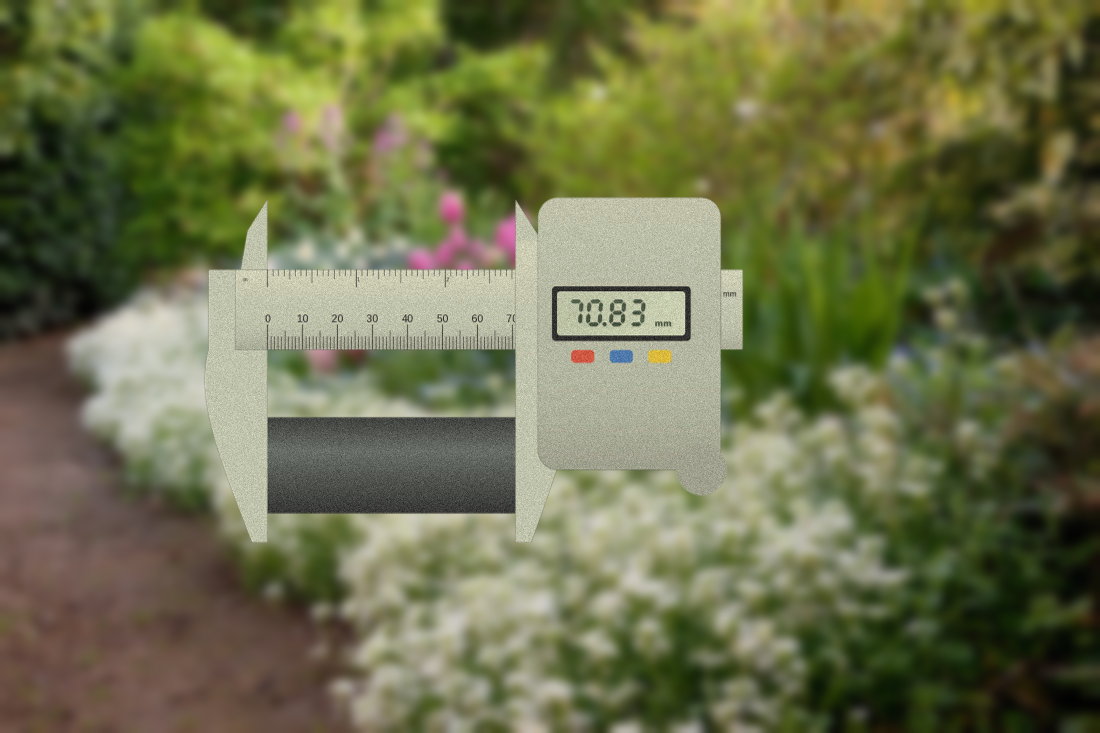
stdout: 70.83 mm
